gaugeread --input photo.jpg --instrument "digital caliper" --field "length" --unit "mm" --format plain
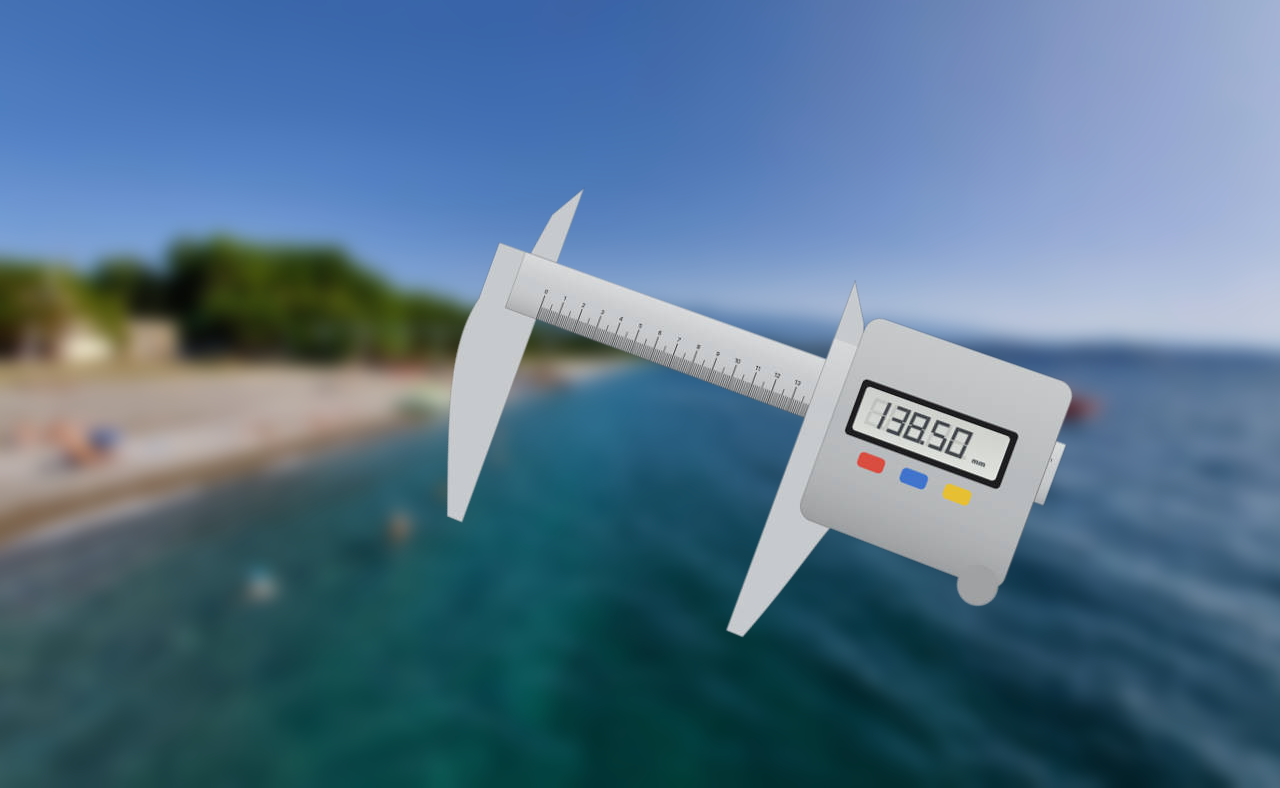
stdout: 138.50 mm
